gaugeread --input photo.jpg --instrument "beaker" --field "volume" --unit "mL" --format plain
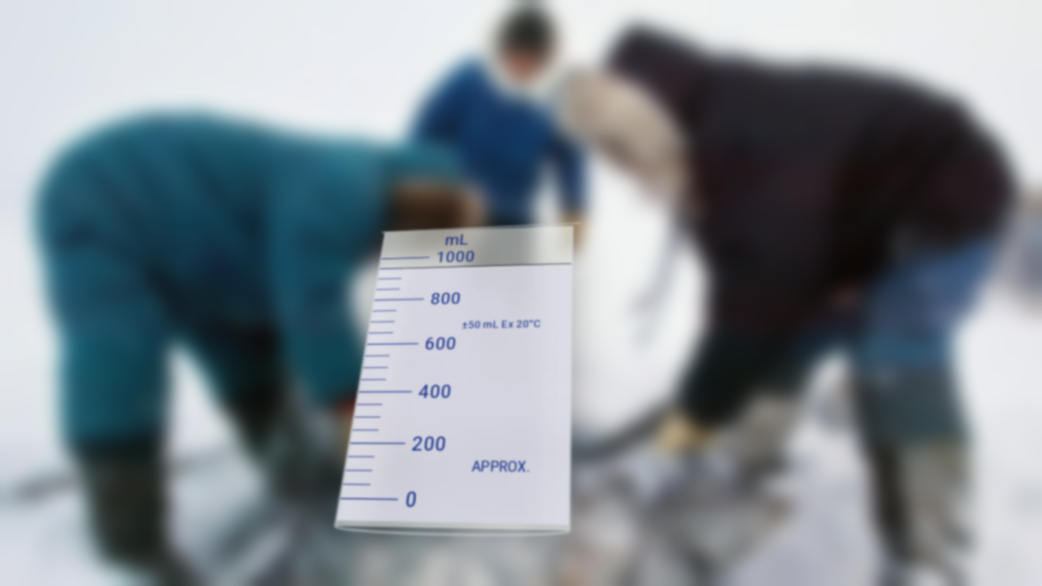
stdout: 950 mL
